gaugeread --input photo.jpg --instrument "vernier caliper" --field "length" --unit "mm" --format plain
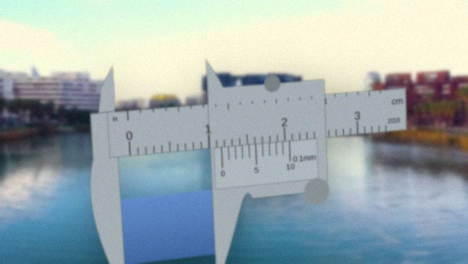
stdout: 11.6 mm
